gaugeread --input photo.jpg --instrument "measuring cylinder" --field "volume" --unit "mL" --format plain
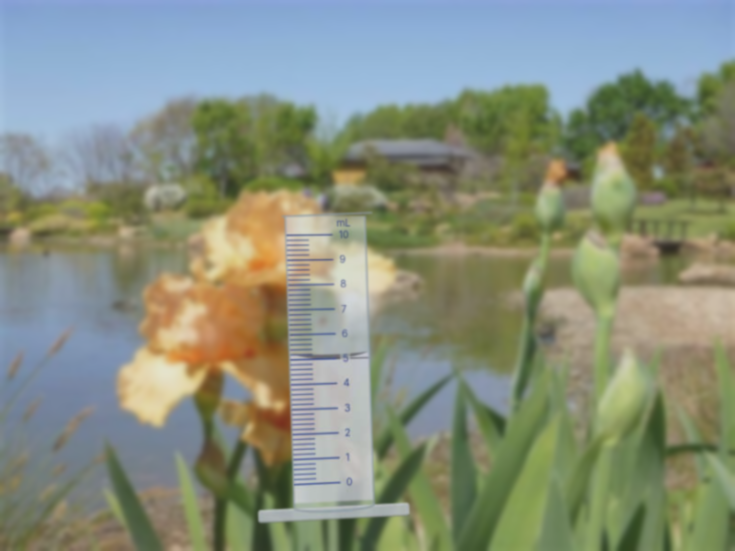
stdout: 5 mL
